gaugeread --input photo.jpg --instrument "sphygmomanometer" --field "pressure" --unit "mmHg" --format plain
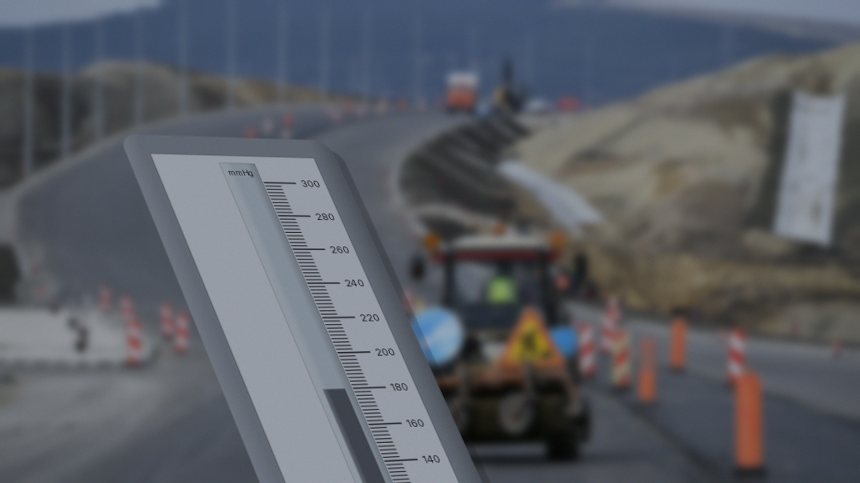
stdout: 180 mmHg
